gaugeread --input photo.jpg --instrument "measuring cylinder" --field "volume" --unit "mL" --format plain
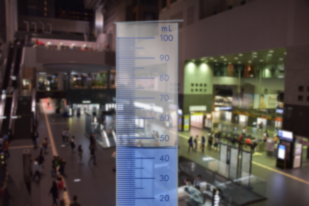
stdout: 45 mL
